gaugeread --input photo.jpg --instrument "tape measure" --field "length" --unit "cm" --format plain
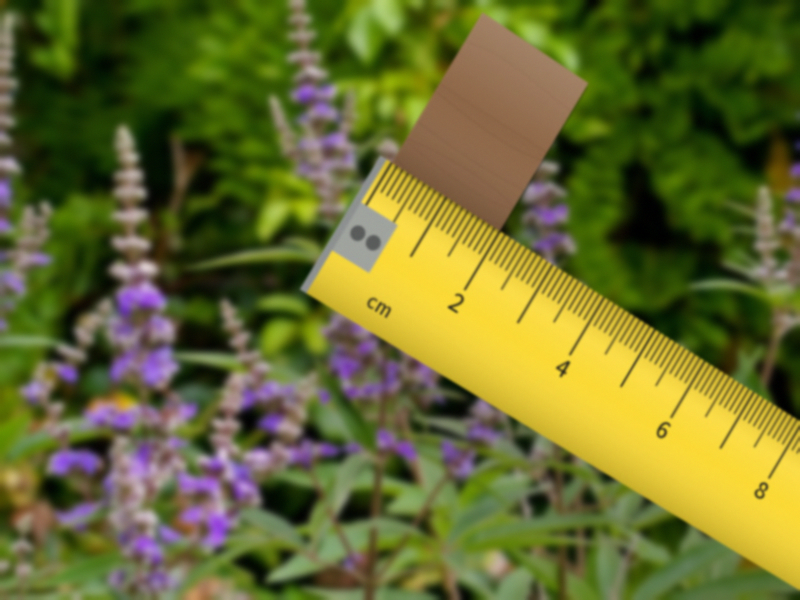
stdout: 2 cm
